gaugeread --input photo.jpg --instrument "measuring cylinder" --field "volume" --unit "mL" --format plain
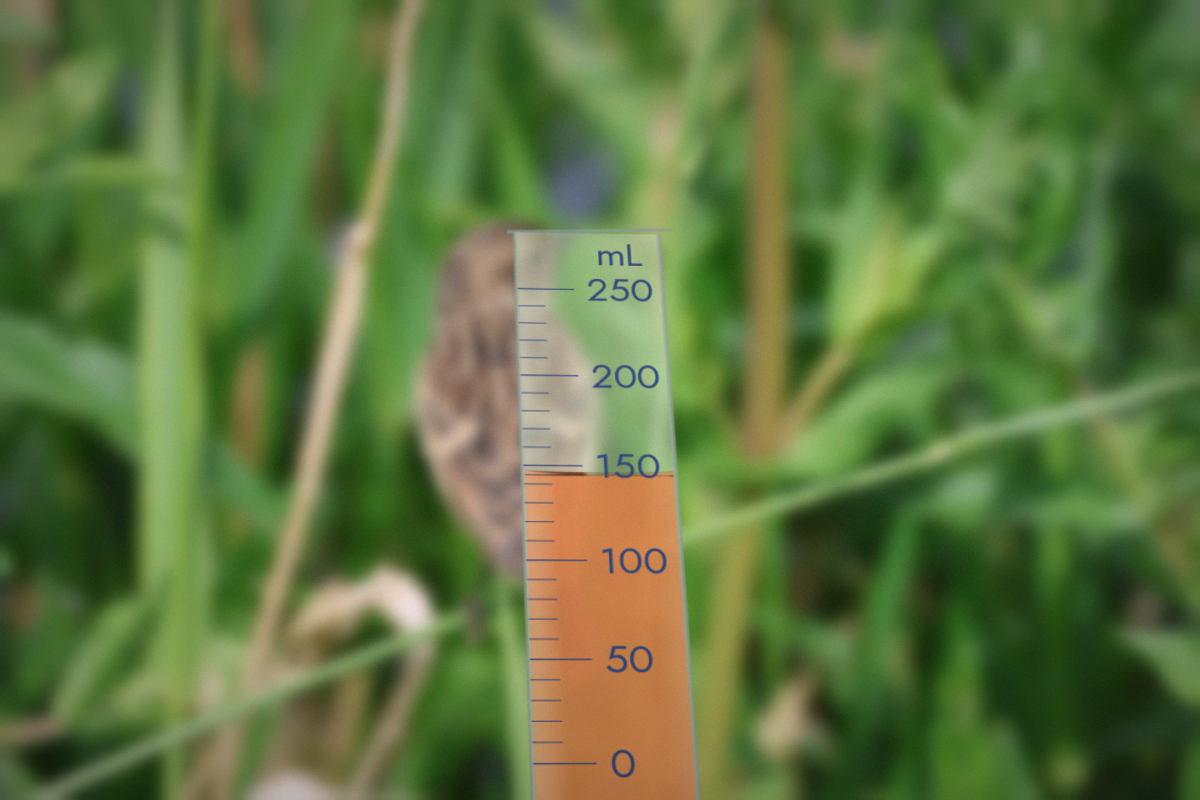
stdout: 145 mL
